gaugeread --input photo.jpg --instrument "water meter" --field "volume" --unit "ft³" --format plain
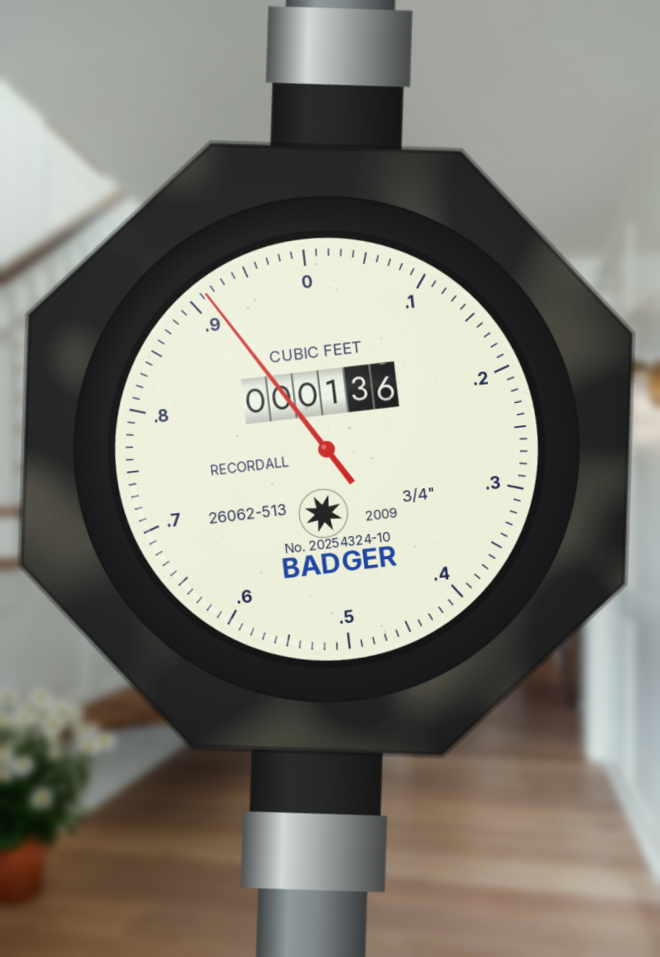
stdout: 135.91 ft³
